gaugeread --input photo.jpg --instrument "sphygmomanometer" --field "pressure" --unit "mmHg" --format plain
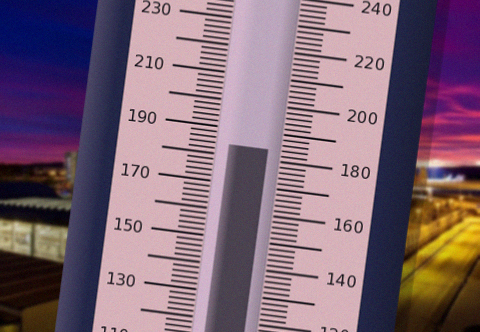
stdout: 184 mmHg
